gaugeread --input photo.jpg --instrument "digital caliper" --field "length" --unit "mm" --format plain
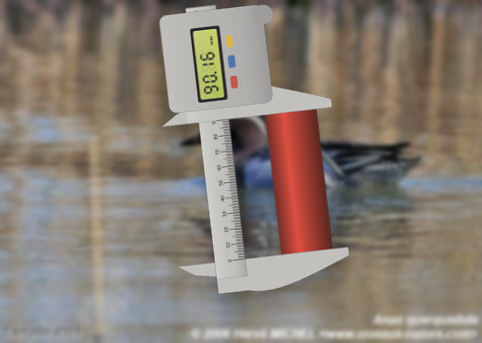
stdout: 90.16 mm
